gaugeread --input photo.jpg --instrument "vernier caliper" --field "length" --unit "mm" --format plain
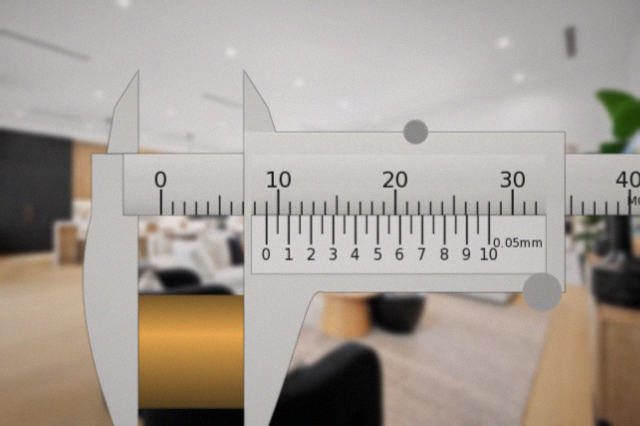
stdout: 9.0 mm
